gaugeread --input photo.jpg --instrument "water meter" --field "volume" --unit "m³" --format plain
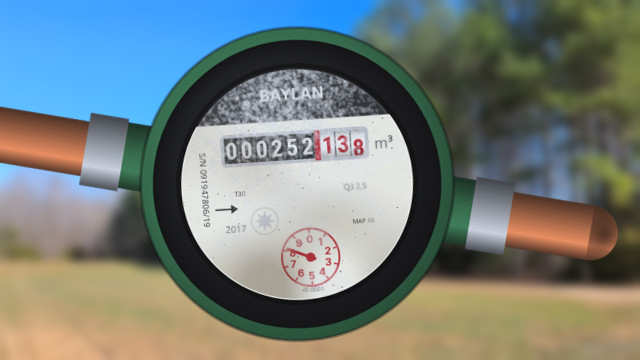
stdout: 252.1378 m³
